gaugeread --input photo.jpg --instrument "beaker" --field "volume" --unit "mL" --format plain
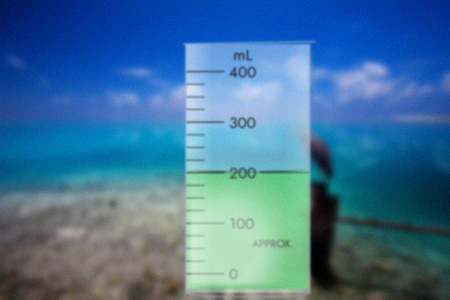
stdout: 200 mL
